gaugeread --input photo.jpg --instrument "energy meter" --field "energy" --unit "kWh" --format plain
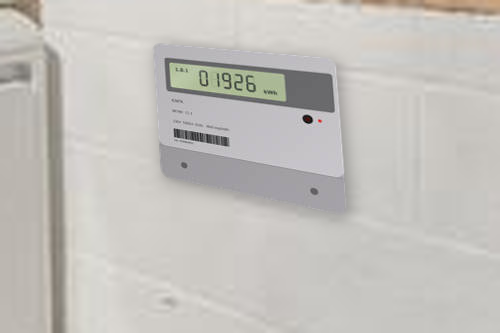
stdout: 1926 kWh
